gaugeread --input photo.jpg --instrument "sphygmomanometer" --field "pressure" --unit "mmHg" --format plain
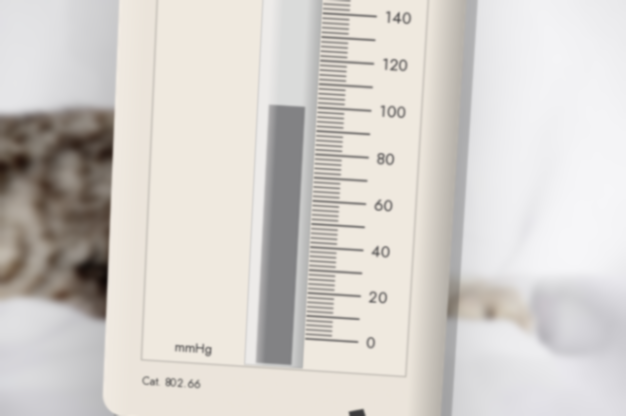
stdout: 100 mmHg
